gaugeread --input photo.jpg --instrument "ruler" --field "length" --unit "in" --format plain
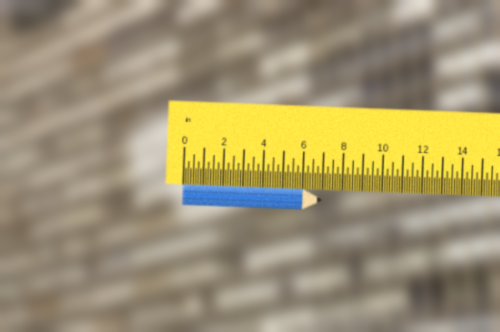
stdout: 7 in
